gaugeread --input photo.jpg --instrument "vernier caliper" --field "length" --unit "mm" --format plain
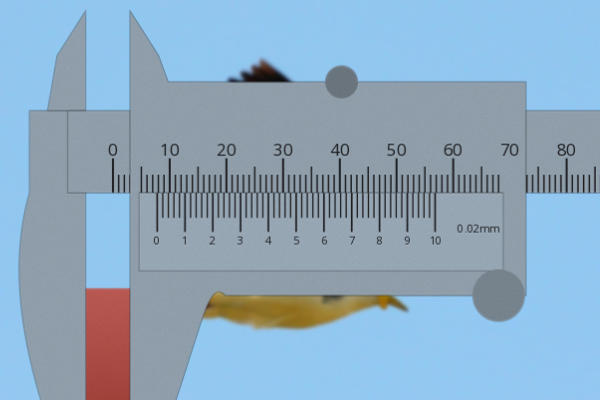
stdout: 7.8 mm
